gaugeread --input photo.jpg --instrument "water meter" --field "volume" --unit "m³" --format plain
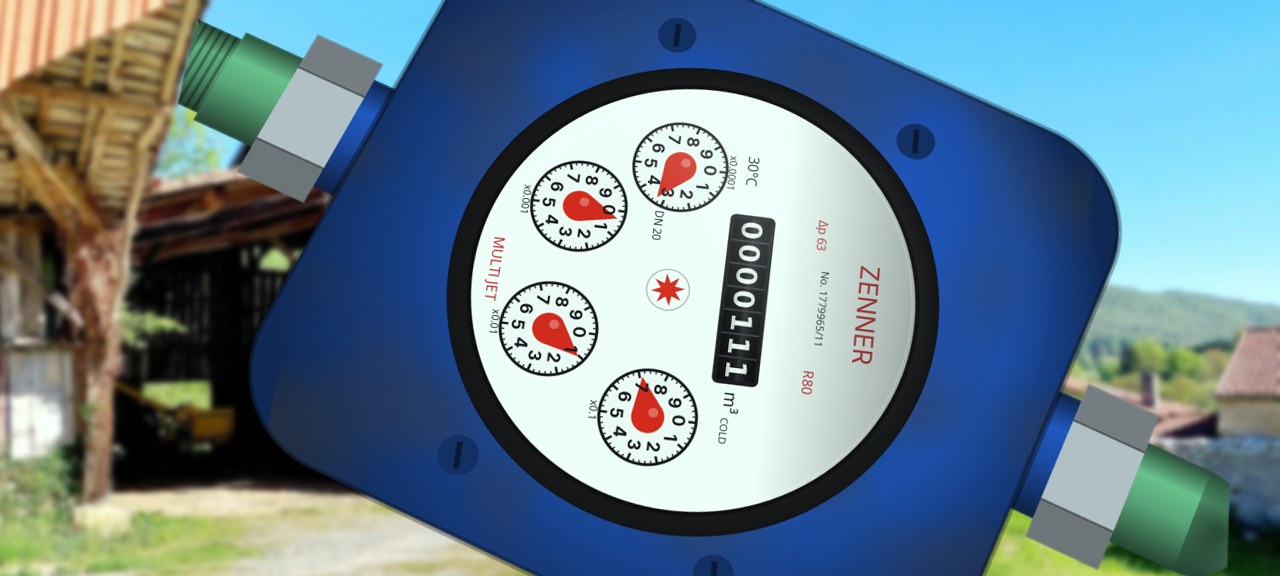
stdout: 111.7103 m³
